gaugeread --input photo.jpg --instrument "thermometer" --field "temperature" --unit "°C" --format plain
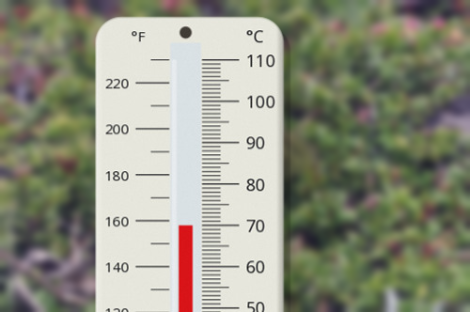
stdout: 70 °C
